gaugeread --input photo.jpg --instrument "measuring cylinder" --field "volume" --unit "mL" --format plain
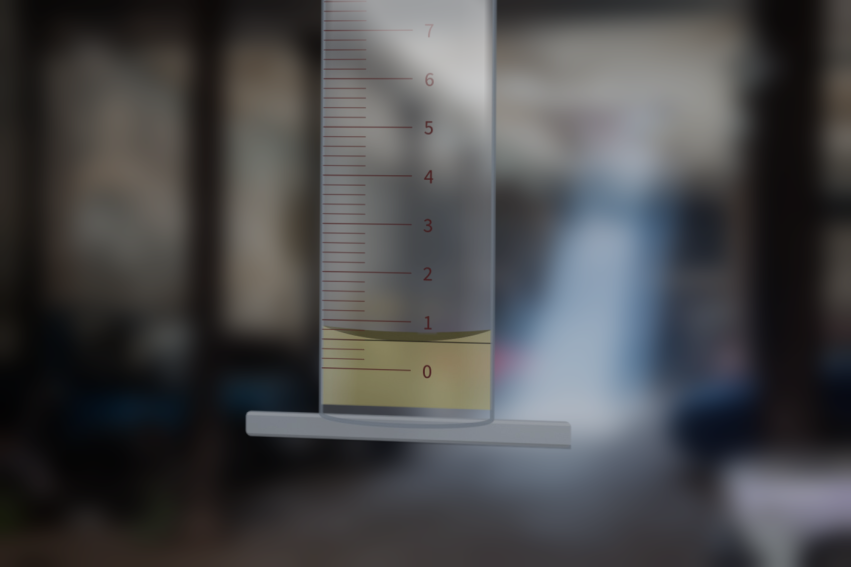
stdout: 0.6 mL
